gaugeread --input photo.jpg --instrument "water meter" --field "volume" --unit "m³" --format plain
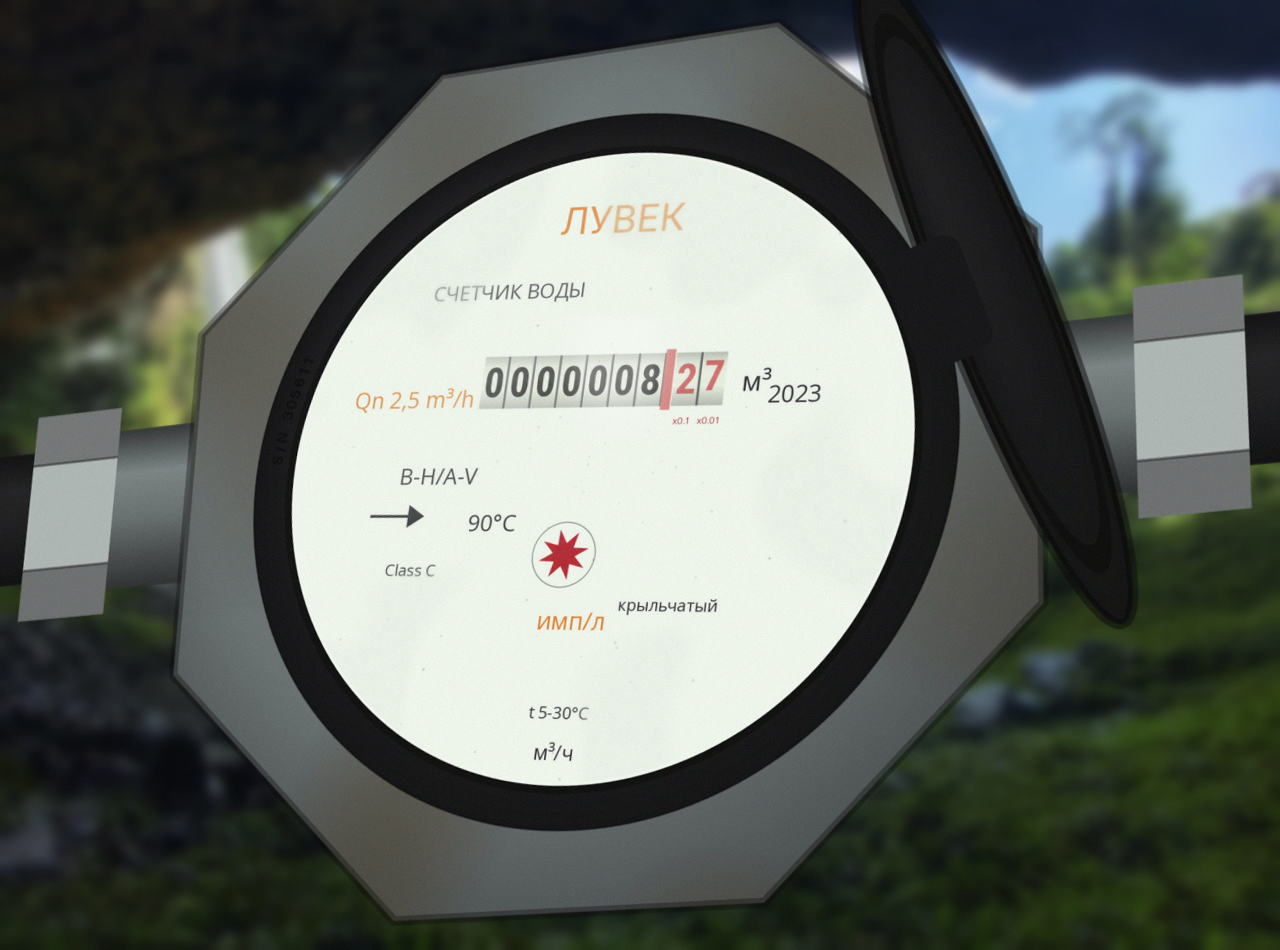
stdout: 8.27 m³
